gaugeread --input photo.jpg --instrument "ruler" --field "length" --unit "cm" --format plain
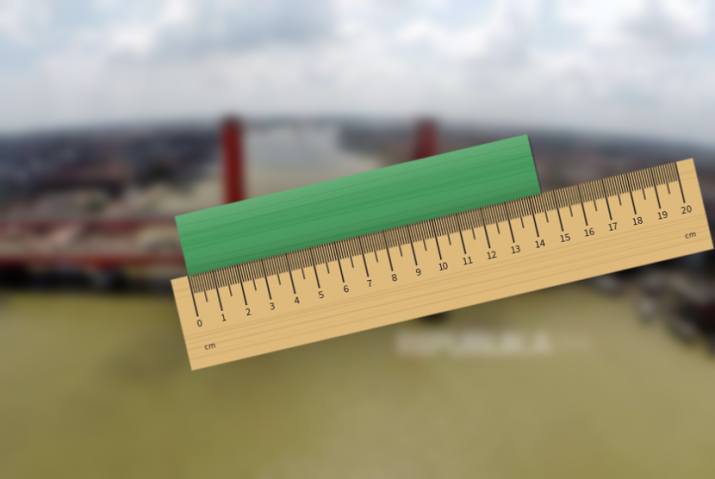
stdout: 14.5 cm
